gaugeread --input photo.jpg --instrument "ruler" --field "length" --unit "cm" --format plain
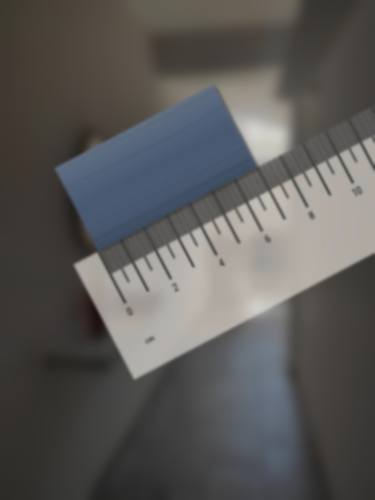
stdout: 7 cm
